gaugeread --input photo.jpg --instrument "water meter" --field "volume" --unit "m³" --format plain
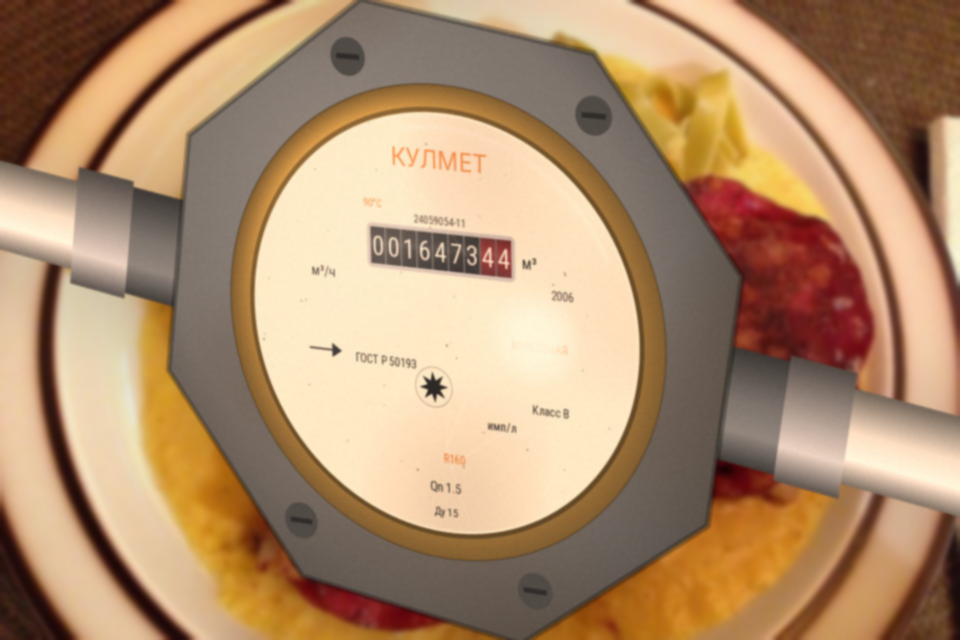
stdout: 16473.44 m³
